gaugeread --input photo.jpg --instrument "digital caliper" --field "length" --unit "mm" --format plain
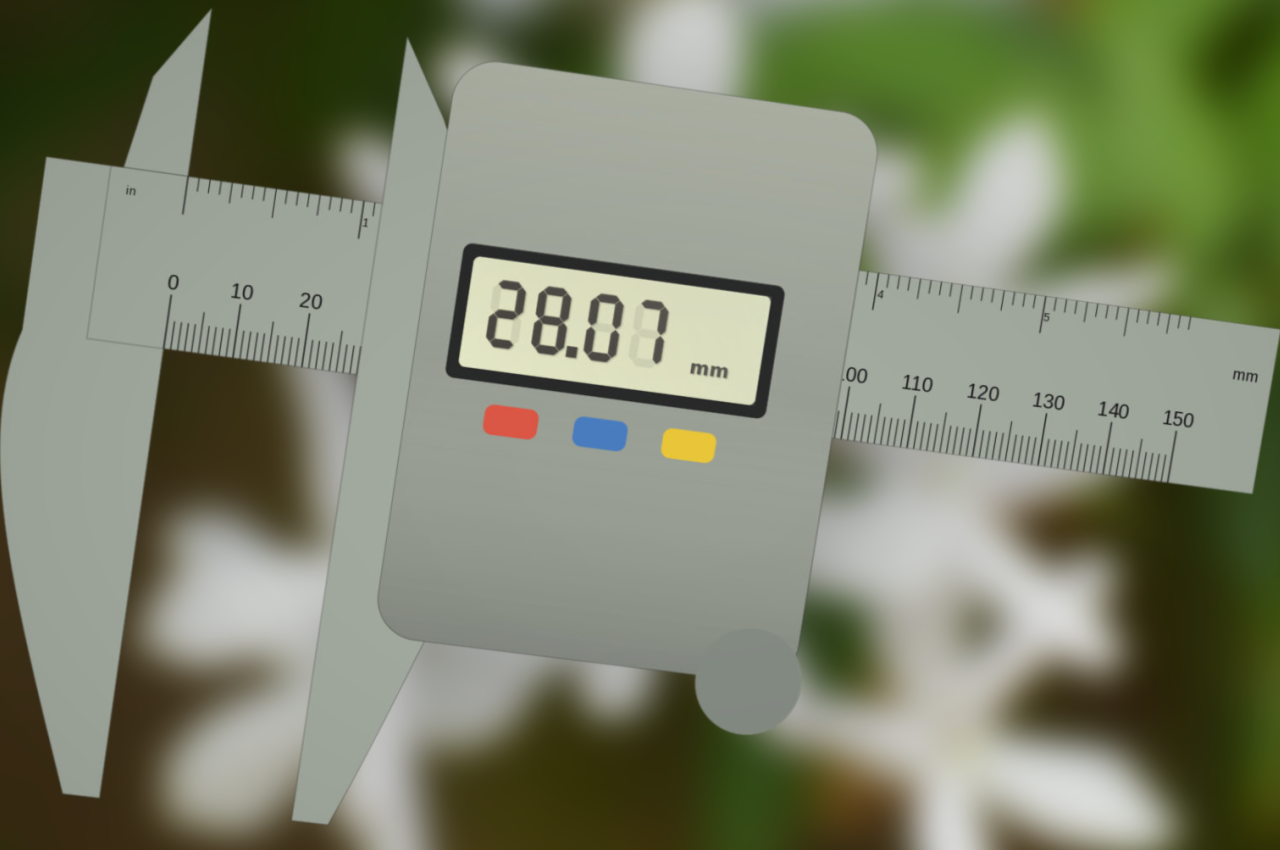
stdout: 28.07 mm
